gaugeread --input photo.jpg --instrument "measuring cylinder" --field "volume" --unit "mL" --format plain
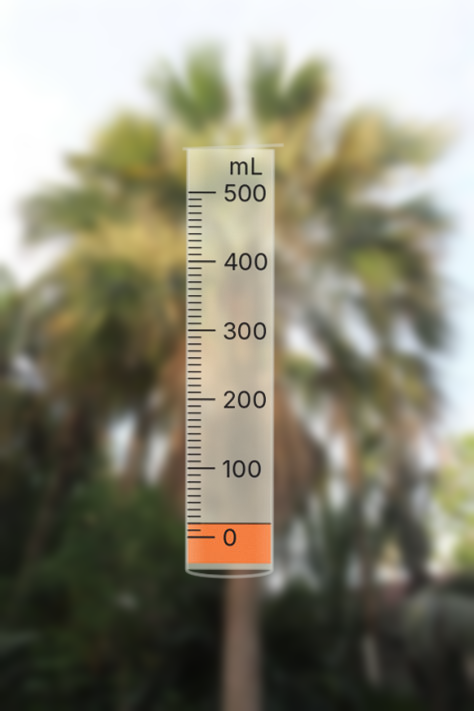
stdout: 20 mL
